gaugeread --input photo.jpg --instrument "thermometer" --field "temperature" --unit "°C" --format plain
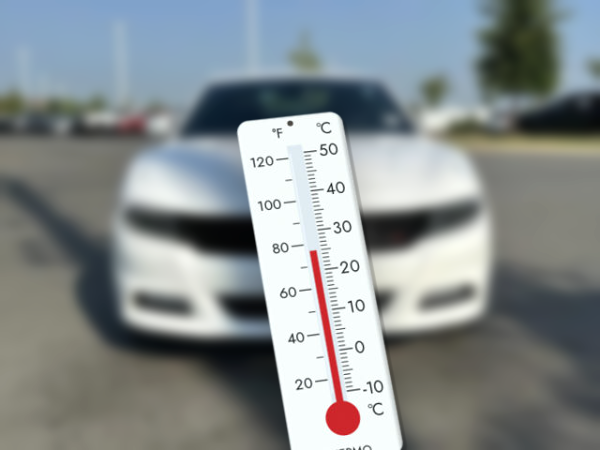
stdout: 25 °C
